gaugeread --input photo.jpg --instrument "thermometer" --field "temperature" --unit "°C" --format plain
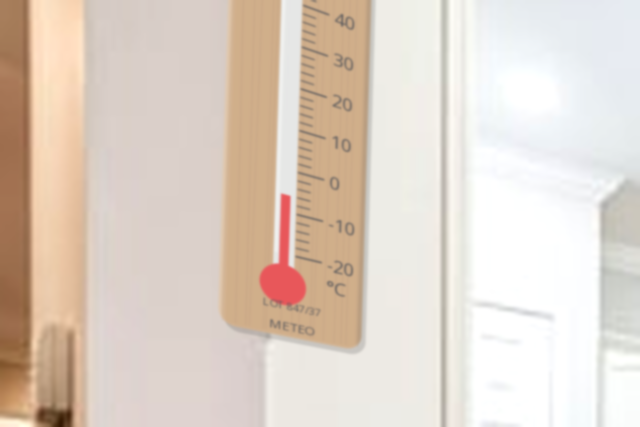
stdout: -6 °C
